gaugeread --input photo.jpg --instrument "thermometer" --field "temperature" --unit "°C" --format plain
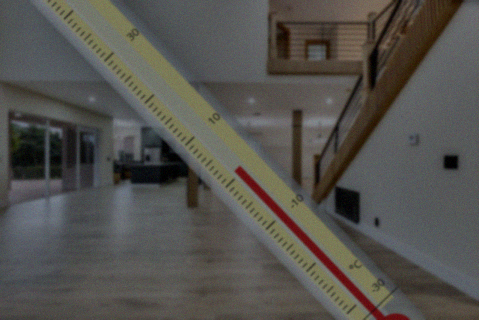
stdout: 1 °C
